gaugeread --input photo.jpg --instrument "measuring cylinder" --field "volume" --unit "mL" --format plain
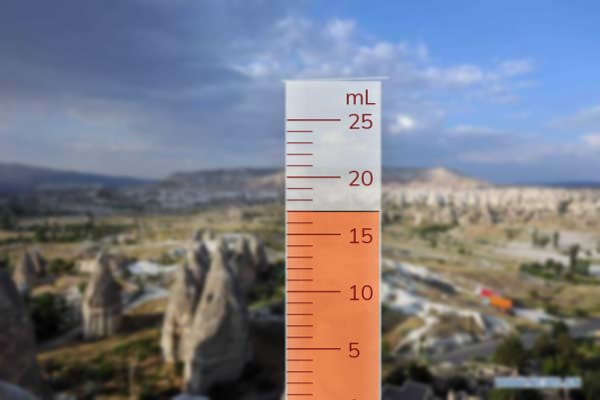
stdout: 17 mL
